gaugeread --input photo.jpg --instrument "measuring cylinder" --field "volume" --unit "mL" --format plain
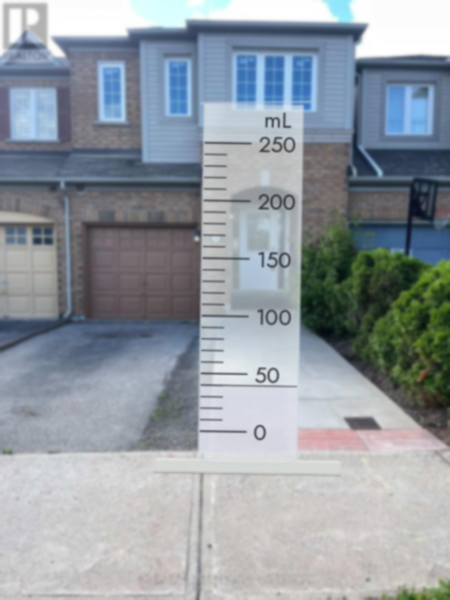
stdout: 40 mL
